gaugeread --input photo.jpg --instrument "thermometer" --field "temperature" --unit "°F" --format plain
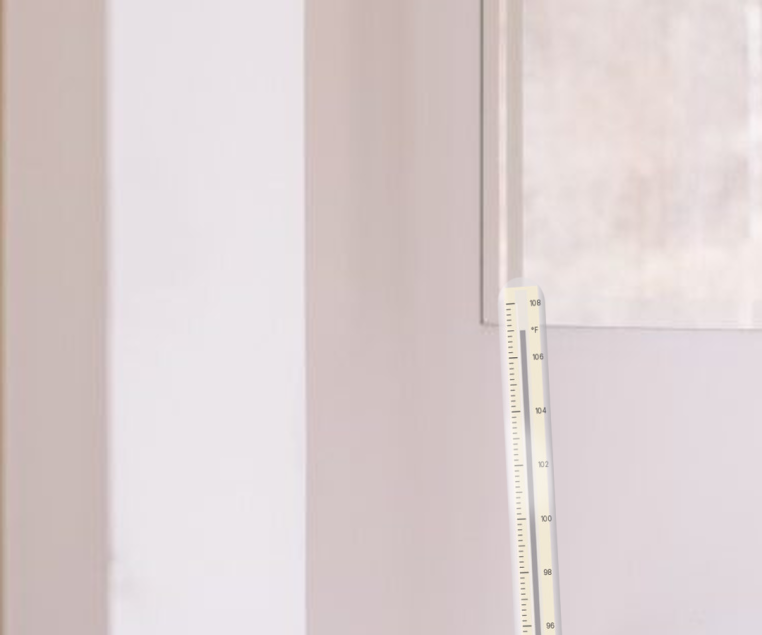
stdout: 107 °F
